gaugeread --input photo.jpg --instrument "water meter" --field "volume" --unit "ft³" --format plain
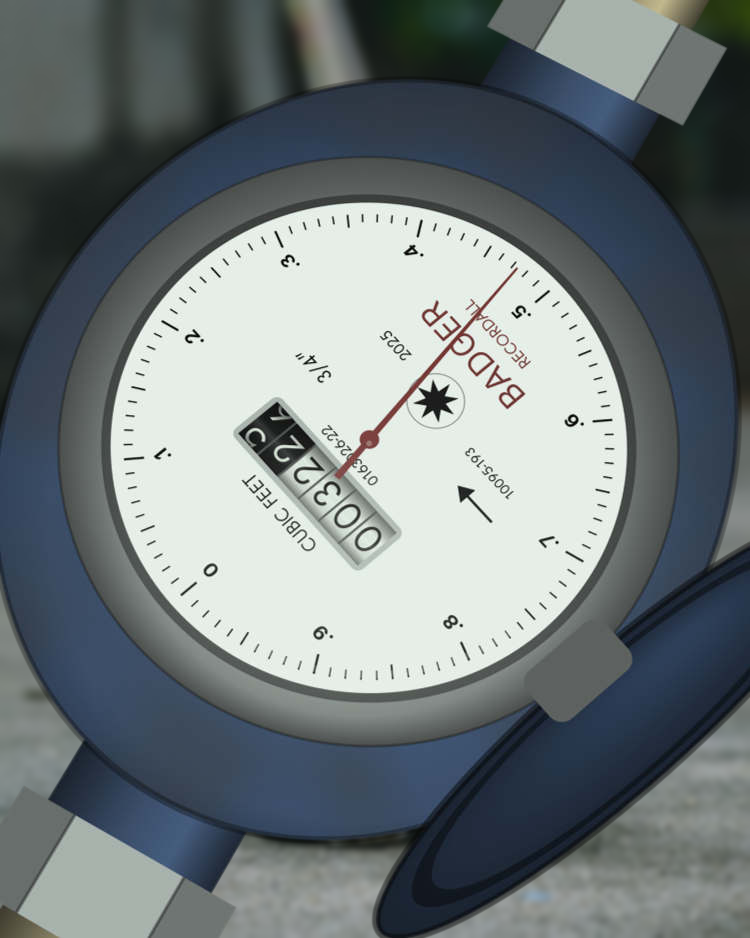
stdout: 3225.47 ft³
